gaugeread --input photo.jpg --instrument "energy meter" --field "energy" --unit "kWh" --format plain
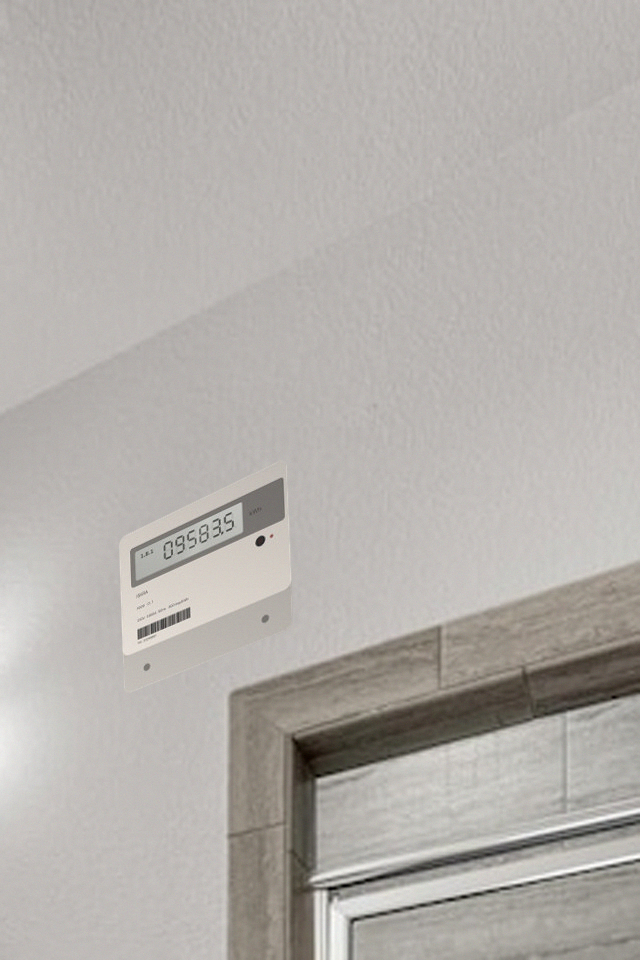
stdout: 9583.5 kWh
